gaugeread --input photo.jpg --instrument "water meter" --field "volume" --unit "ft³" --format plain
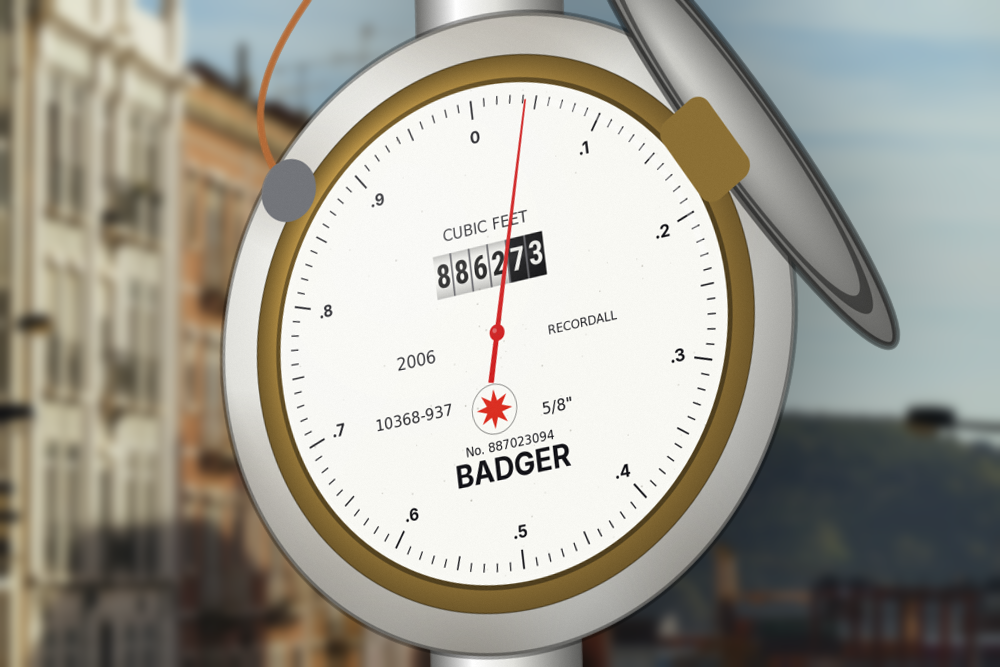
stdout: 886273.04 ft³
